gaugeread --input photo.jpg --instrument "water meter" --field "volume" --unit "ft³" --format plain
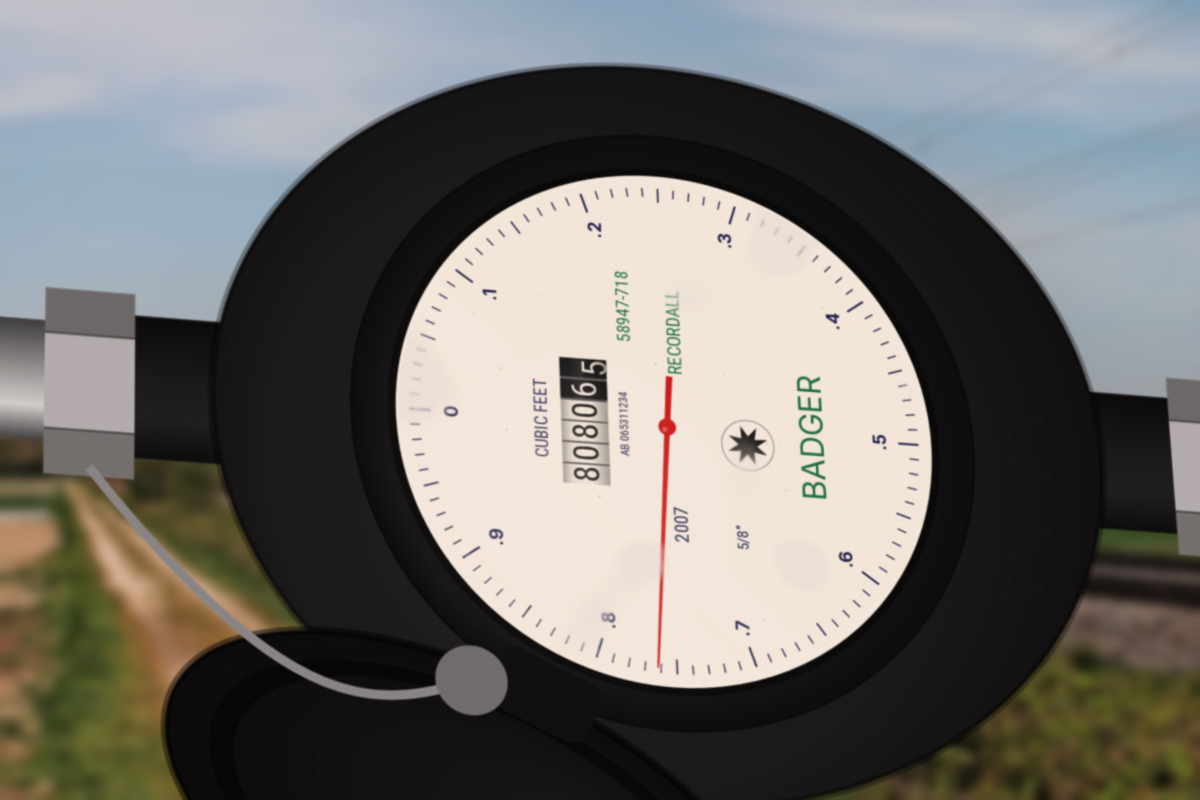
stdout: 808064.76 ft³
